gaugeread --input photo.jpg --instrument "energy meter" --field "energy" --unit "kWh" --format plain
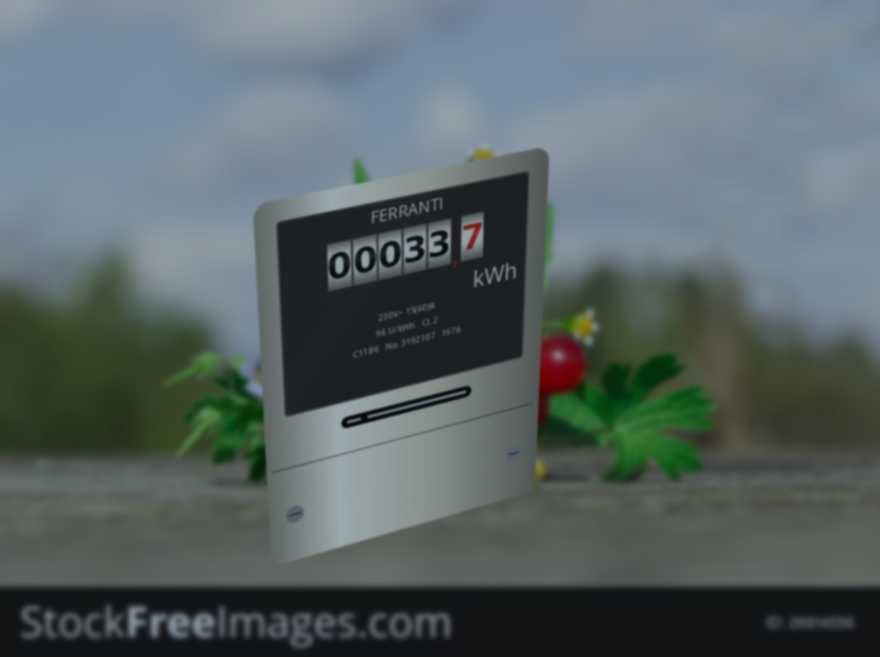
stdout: 33.7 kWh
